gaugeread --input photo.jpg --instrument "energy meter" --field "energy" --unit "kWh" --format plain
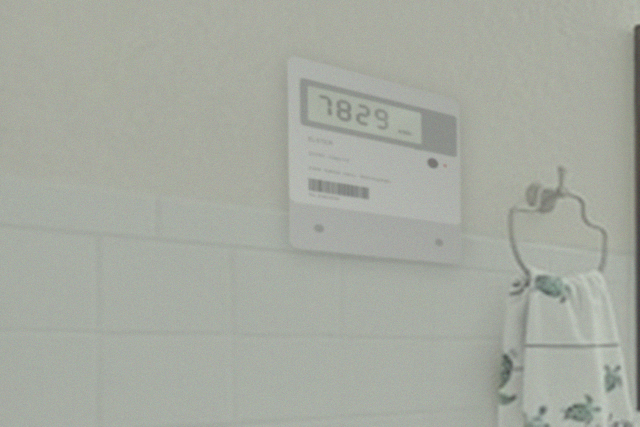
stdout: 7829 kWh
